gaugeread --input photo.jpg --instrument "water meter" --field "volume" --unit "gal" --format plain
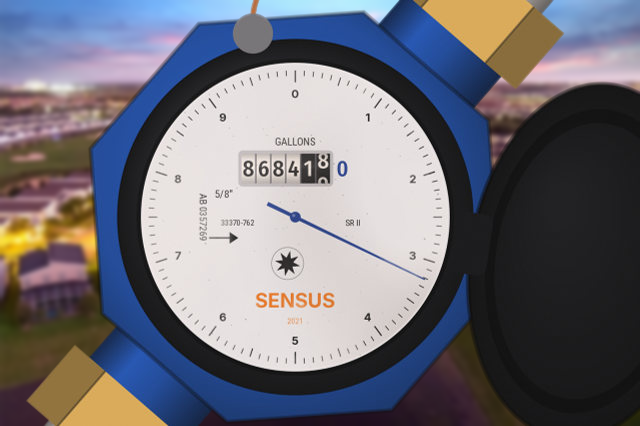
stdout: 8684183.2 gal
